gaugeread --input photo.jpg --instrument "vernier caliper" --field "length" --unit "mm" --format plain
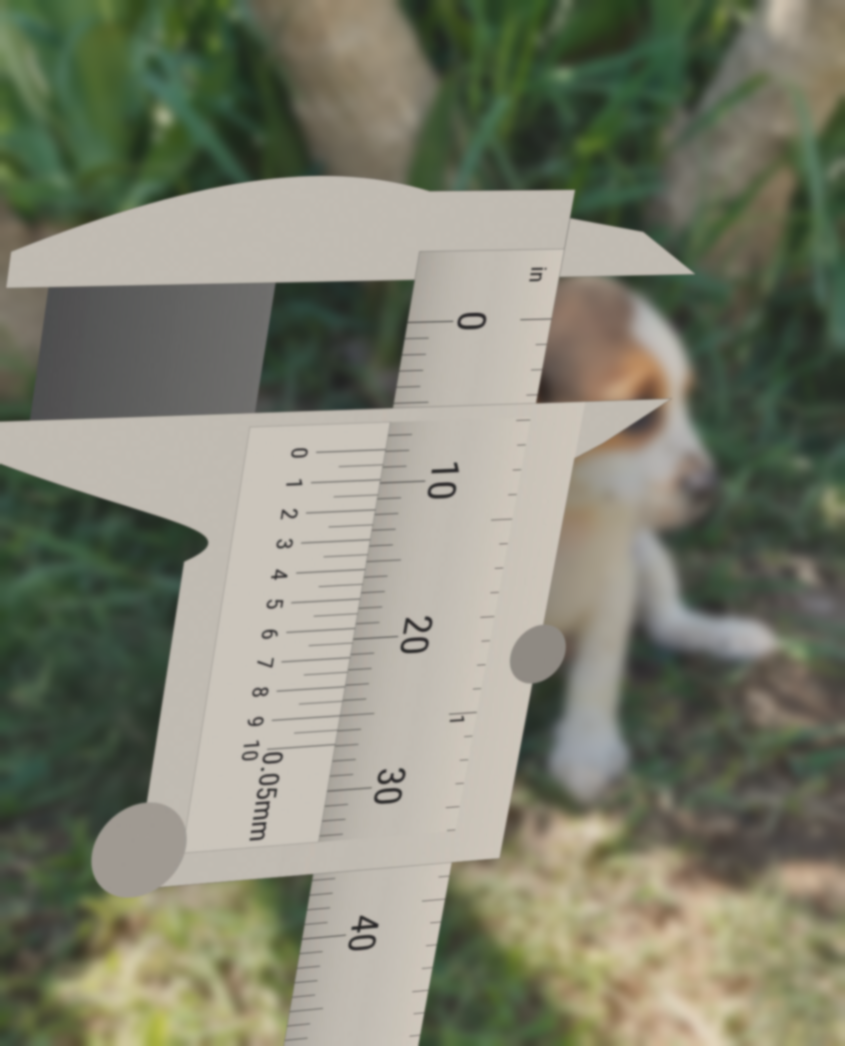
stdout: 7.9 mm
